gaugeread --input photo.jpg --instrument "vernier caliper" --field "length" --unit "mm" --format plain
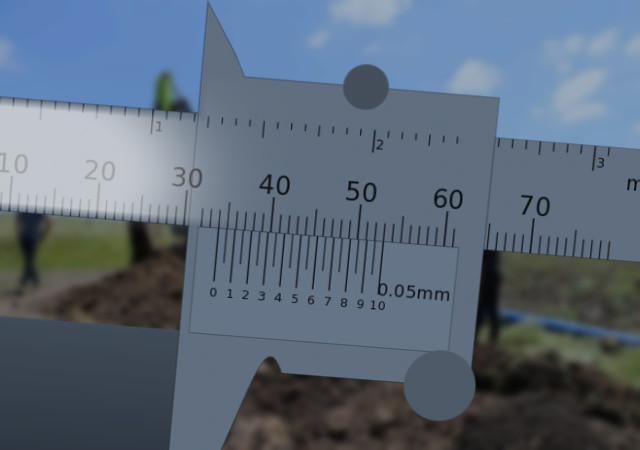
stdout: 34.0 mm
